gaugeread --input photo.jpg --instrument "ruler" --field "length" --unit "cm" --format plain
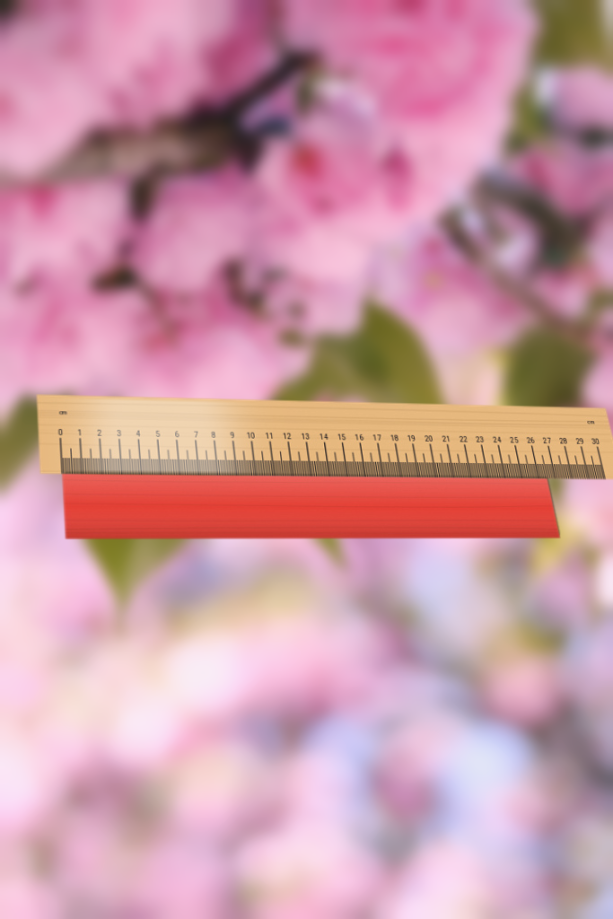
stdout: 26.5 cm
